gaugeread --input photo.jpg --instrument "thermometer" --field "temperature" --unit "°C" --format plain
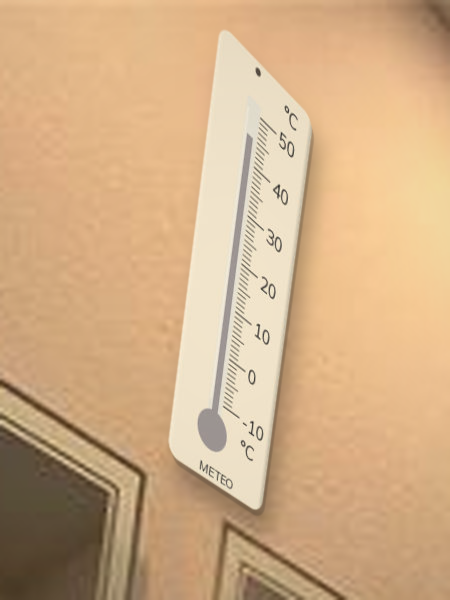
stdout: 45 °C
